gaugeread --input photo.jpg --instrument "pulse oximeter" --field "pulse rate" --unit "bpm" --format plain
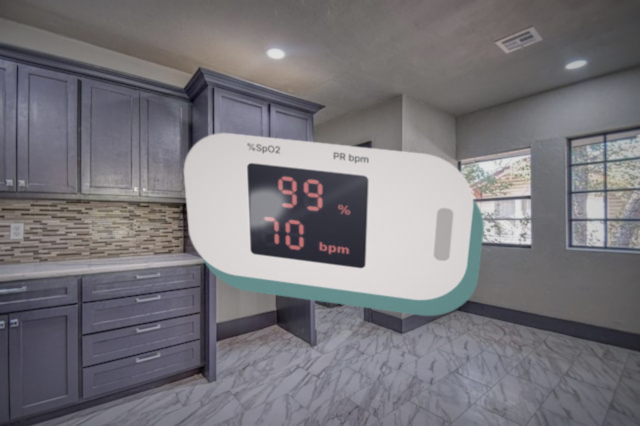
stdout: 70 bpm
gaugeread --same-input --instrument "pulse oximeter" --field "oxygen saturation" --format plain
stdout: 99 %
